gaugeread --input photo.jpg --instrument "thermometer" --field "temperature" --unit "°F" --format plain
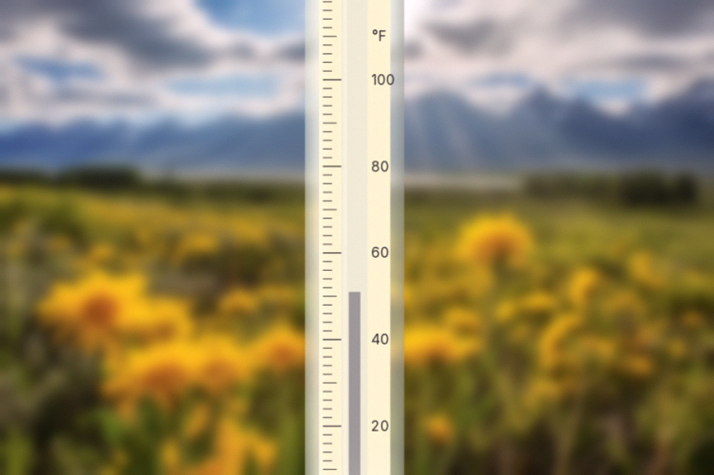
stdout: 51 °F
